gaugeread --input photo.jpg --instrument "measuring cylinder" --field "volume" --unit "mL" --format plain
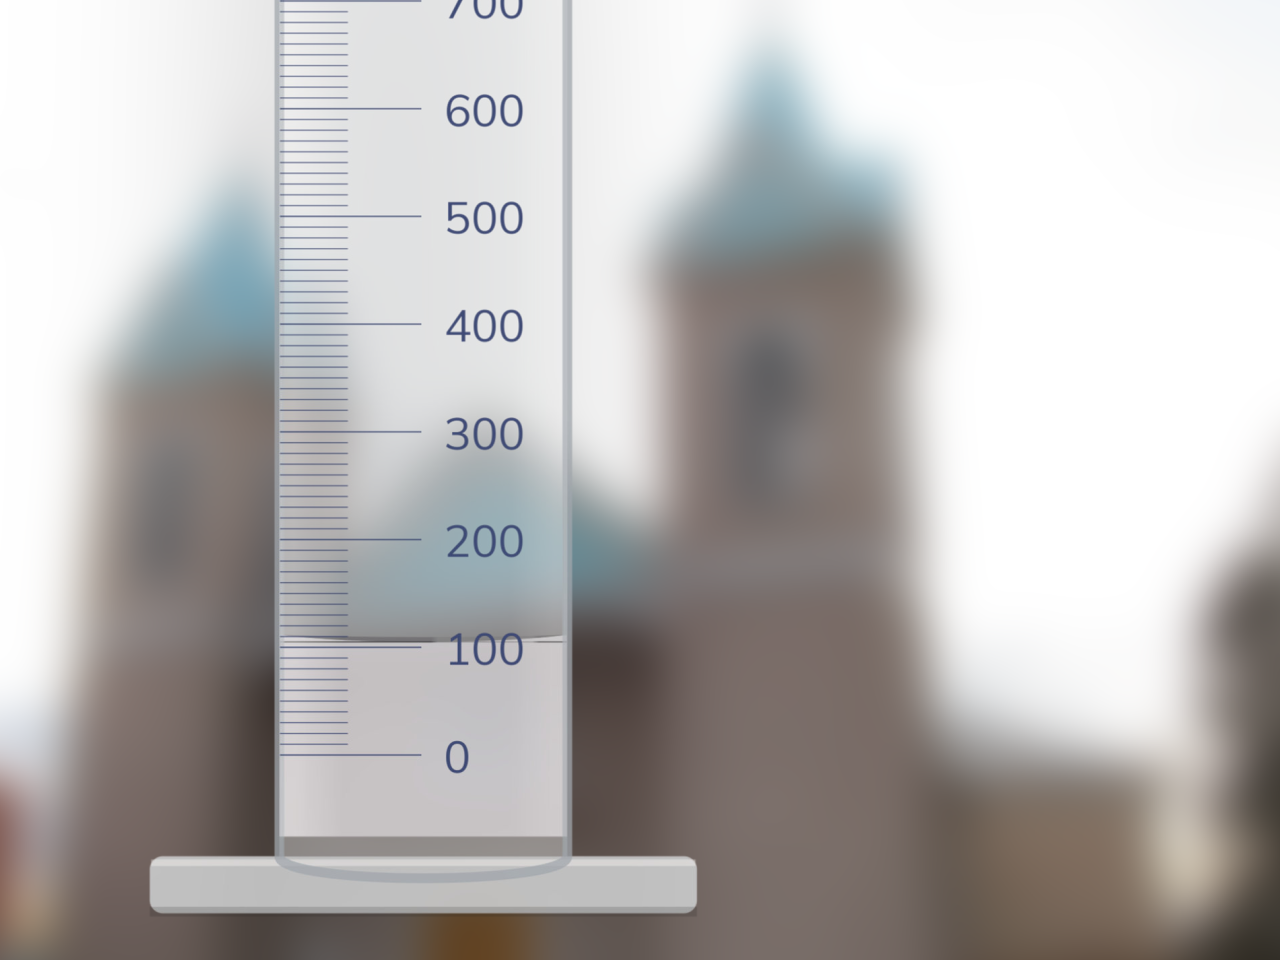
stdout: 105 mL
